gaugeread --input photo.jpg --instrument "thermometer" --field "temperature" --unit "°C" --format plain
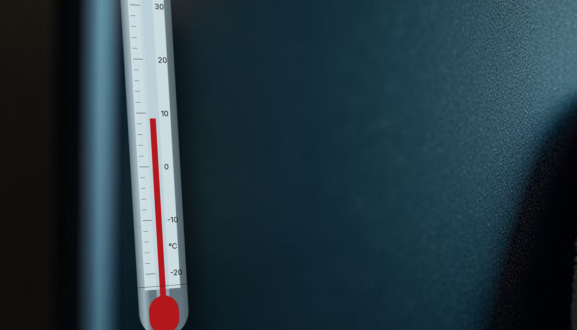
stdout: 9 °C
